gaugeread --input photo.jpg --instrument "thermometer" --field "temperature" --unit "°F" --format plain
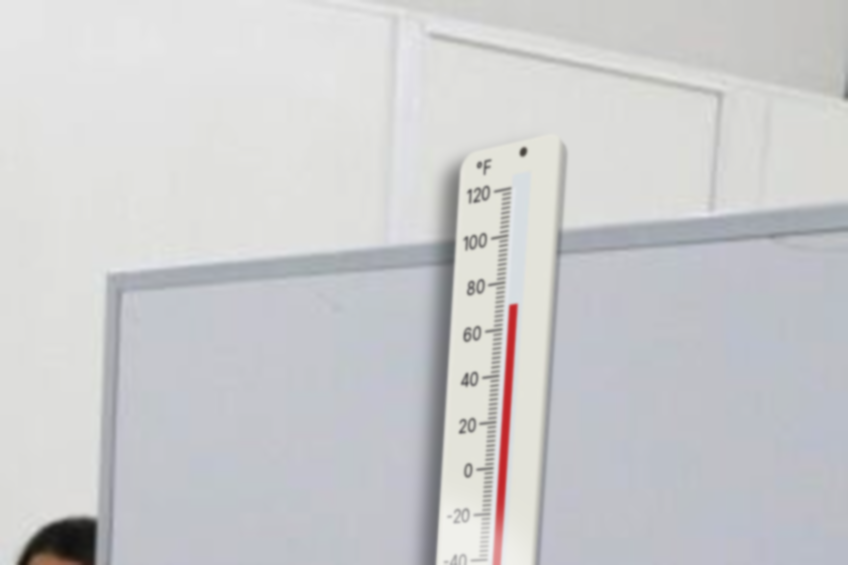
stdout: 70 °F
